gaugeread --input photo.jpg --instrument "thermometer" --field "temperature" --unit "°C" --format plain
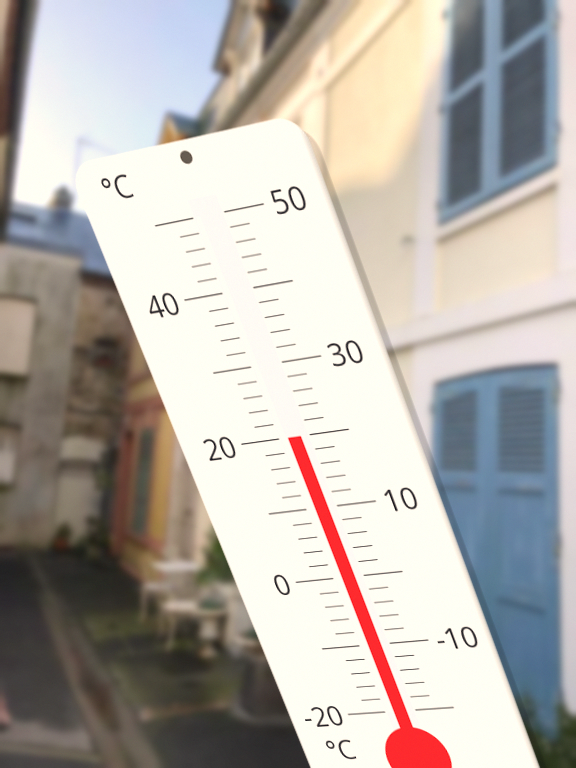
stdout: 20 °C
